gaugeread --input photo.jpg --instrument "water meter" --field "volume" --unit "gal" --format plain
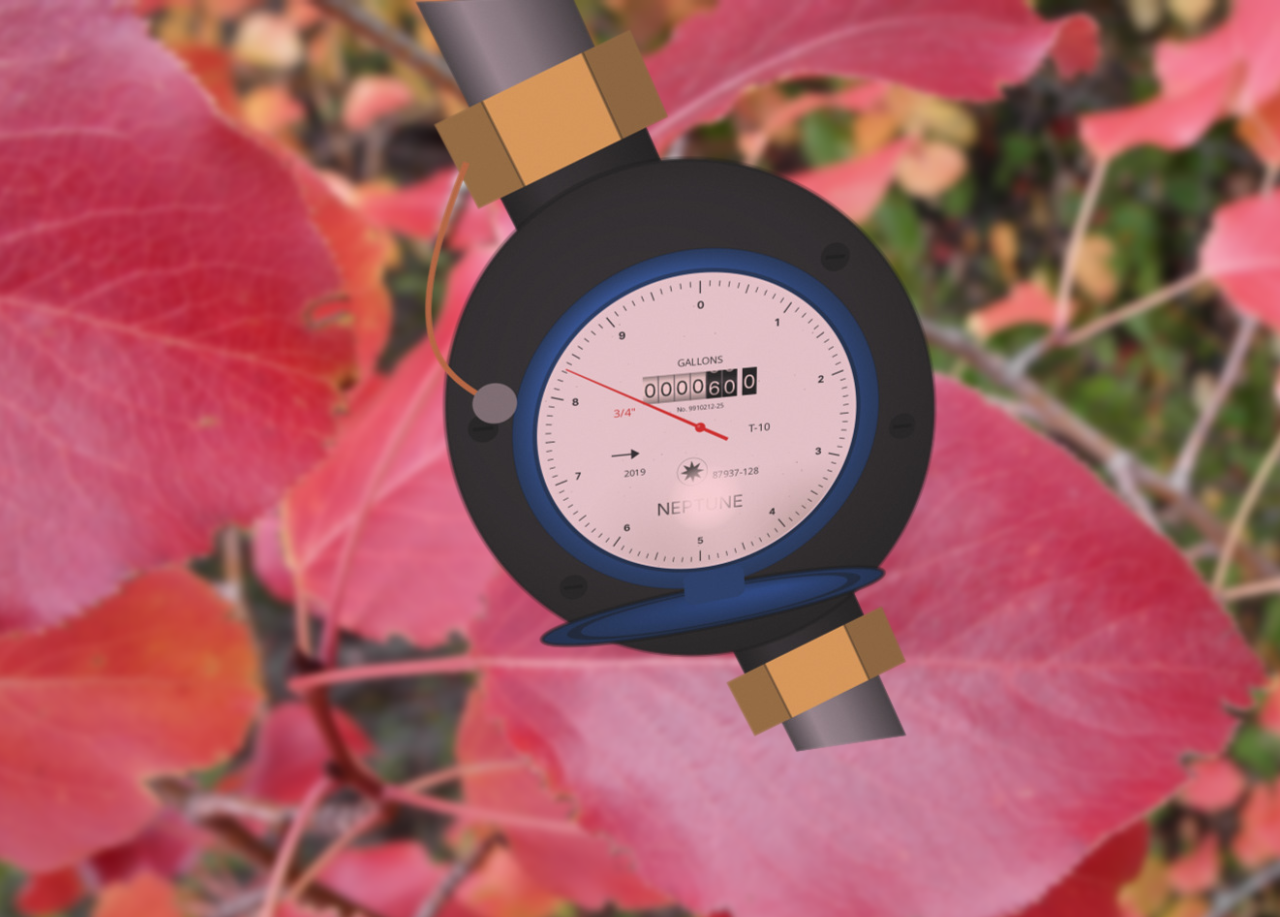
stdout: 598.3 gal
